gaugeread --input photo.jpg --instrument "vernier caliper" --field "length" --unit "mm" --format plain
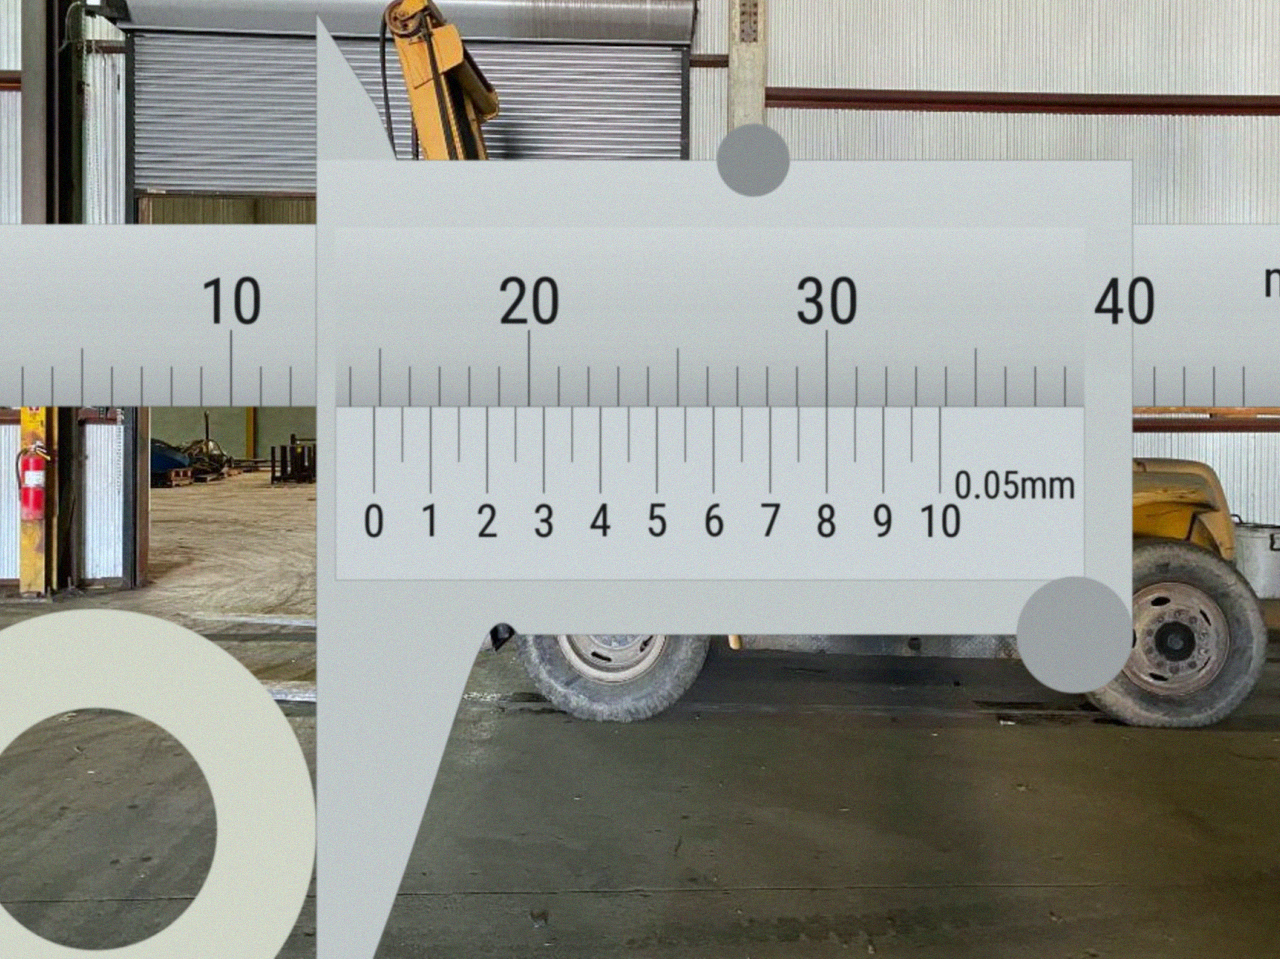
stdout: 14.80 mm
